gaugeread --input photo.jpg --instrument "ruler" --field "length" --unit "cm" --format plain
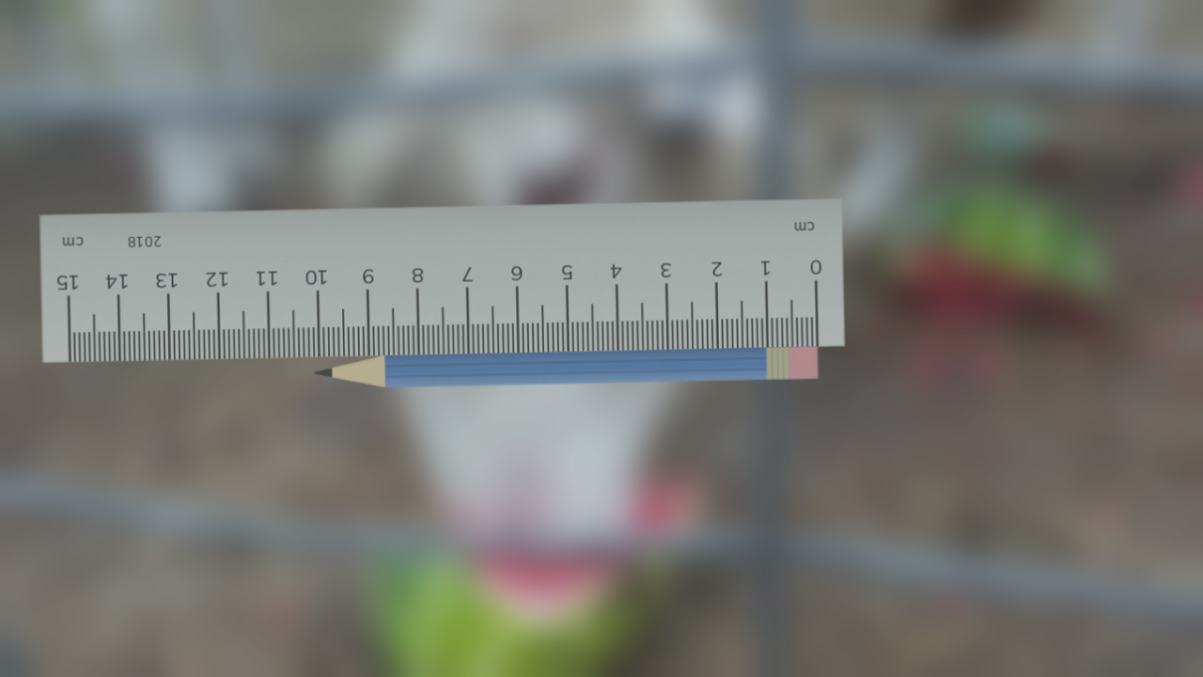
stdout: 10.1 cm
